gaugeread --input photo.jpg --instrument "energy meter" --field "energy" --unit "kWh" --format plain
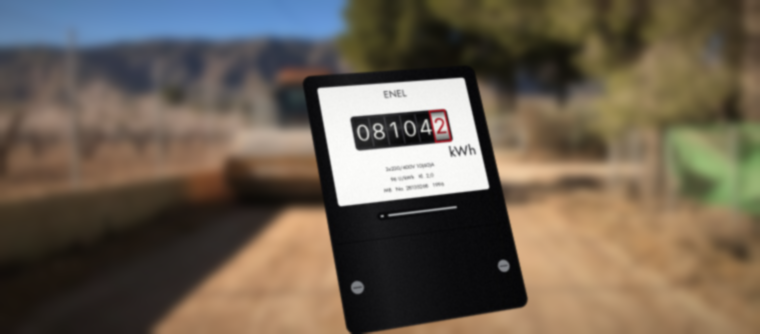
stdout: 8104.2 kWh
